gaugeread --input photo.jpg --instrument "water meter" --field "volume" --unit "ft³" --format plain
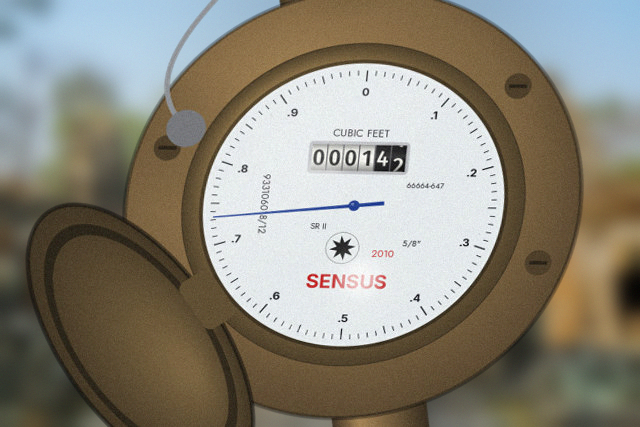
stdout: 141.73 ft³
